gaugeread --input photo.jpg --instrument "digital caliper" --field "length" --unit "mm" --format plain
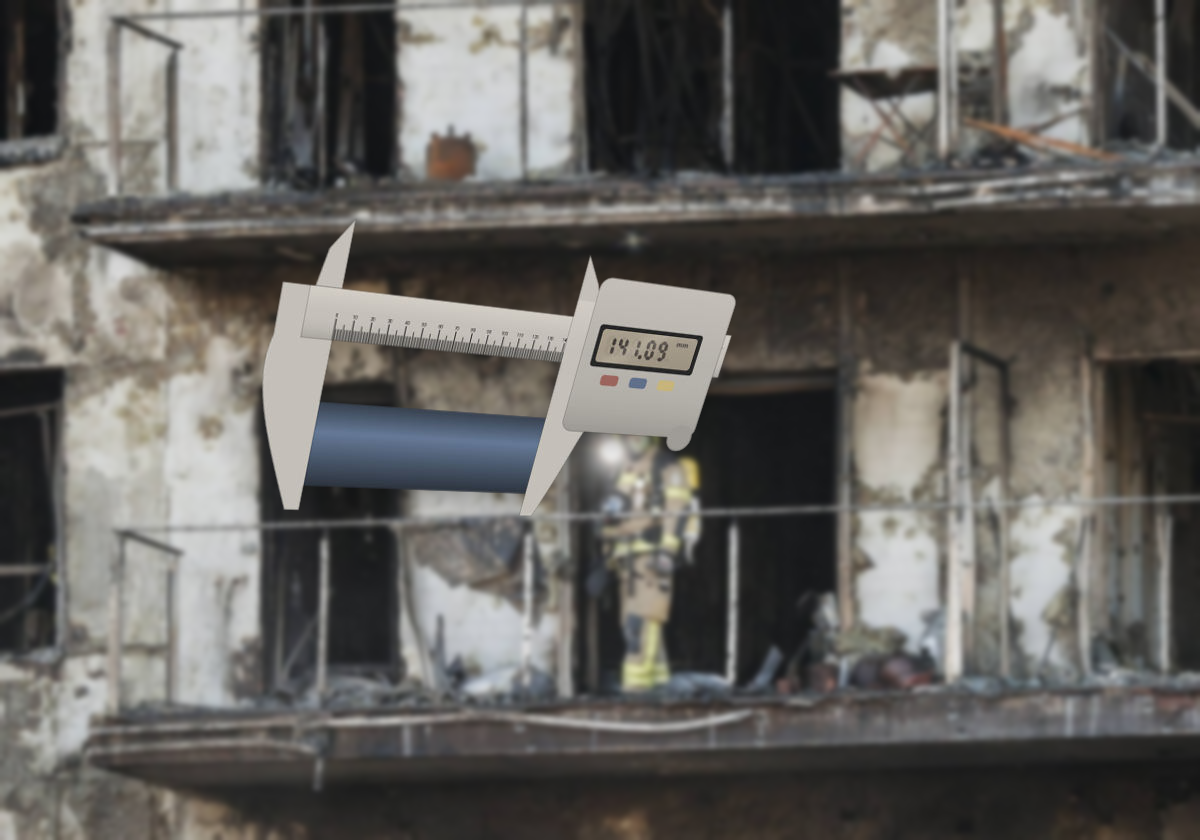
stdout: 141.09 mm
